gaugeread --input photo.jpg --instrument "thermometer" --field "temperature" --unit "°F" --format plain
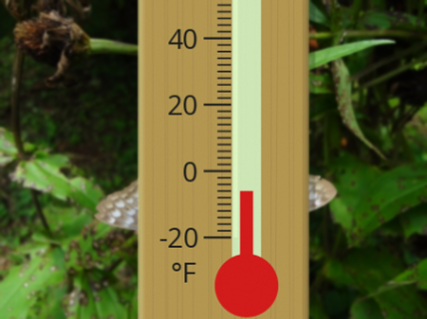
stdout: -6 °F
